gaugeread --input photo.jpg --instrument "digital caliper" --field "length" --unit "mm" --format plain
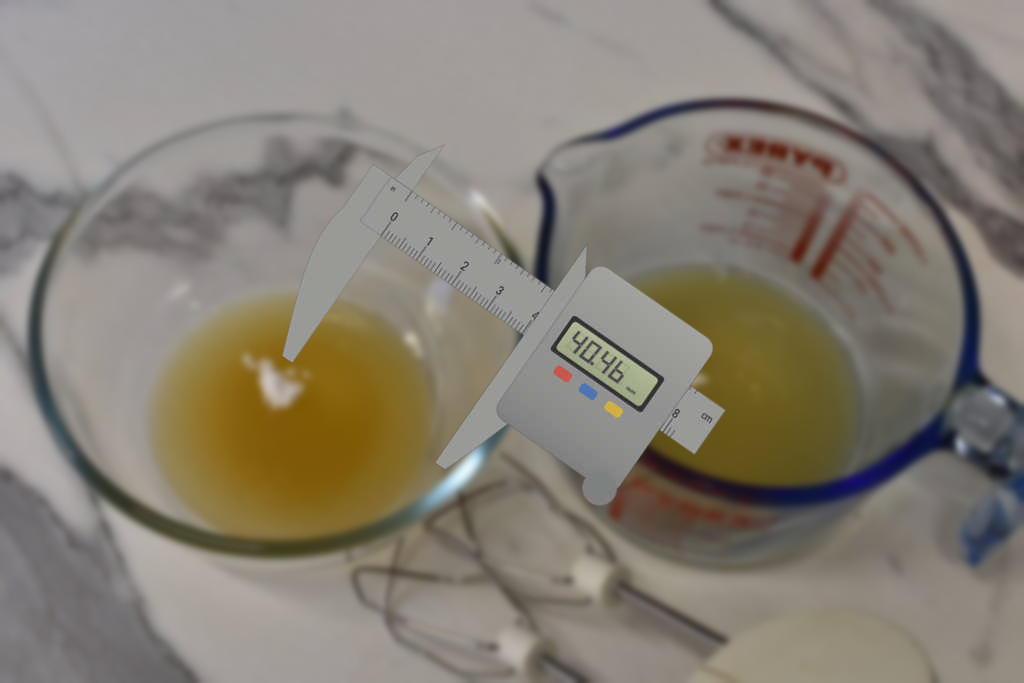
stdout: 40.46 mm
